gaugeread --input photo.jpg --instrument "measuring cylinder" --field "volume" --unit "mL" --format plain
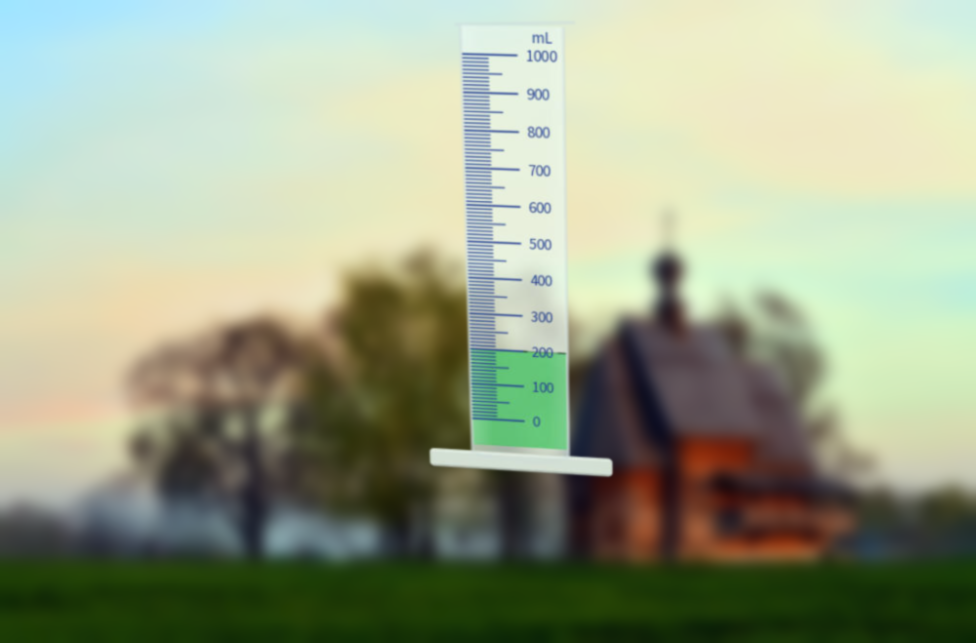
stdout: 200 mL
